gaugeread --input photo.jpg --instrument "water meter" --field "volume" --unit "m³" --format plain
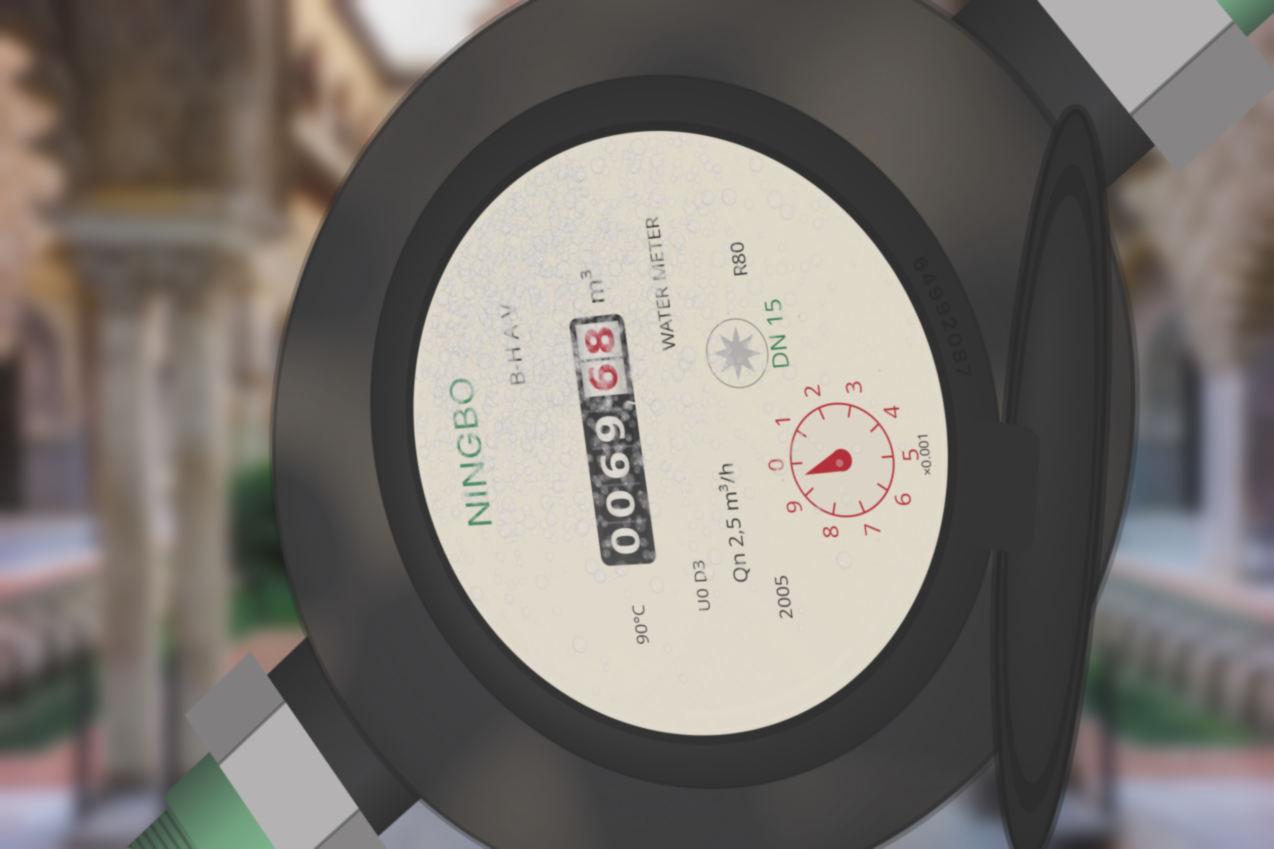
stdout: 69.679 m³
